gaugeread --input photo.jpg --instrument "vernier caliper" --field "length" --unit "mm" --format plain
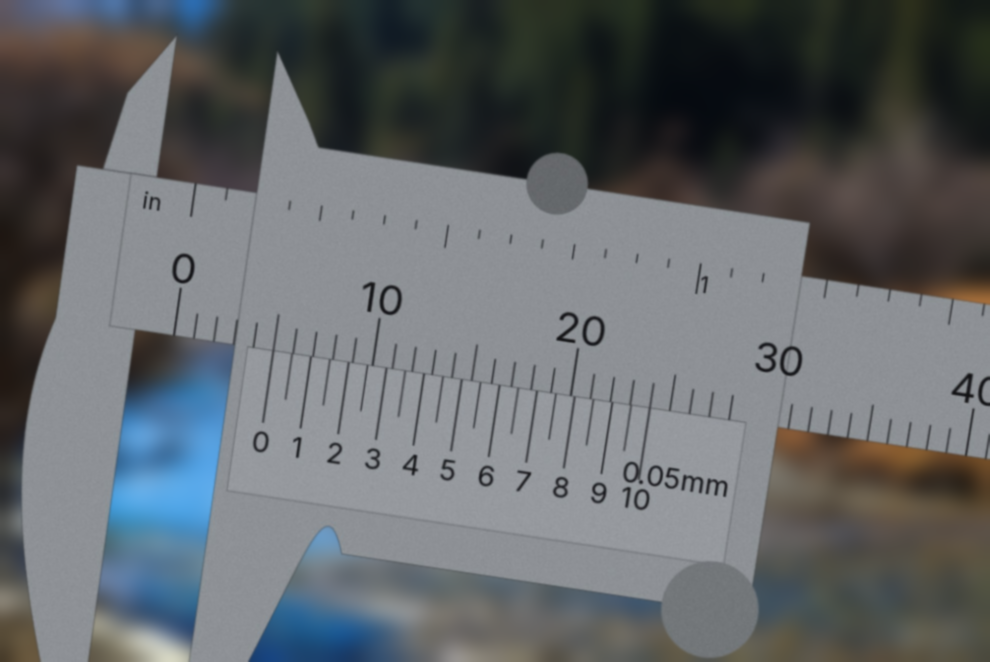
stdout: 5.0 mm
